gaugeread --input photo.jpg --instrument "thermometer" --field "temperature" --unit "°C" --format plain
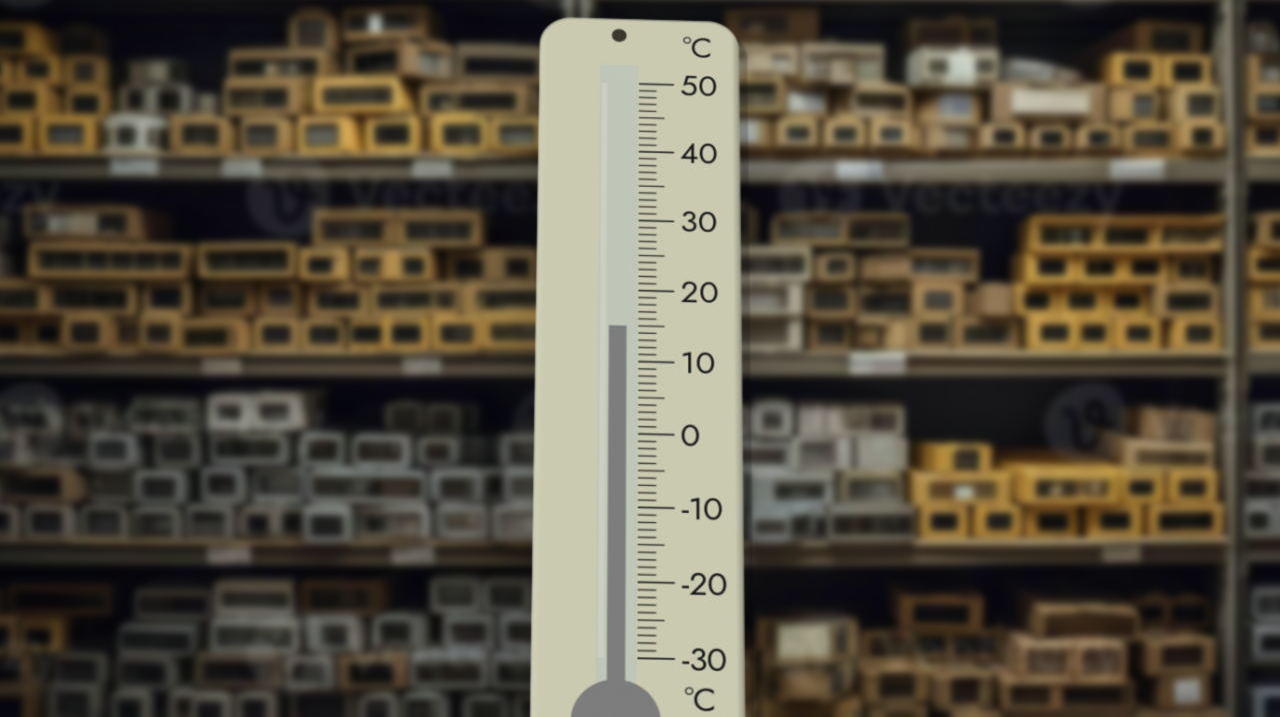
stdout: 15 °C
